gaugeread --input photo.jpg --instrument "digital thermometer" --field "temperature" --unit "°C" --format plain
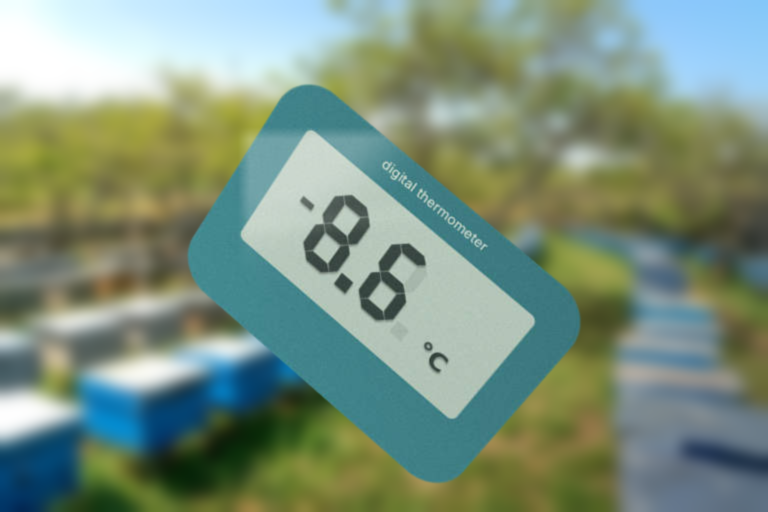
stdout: -8.6 °C
